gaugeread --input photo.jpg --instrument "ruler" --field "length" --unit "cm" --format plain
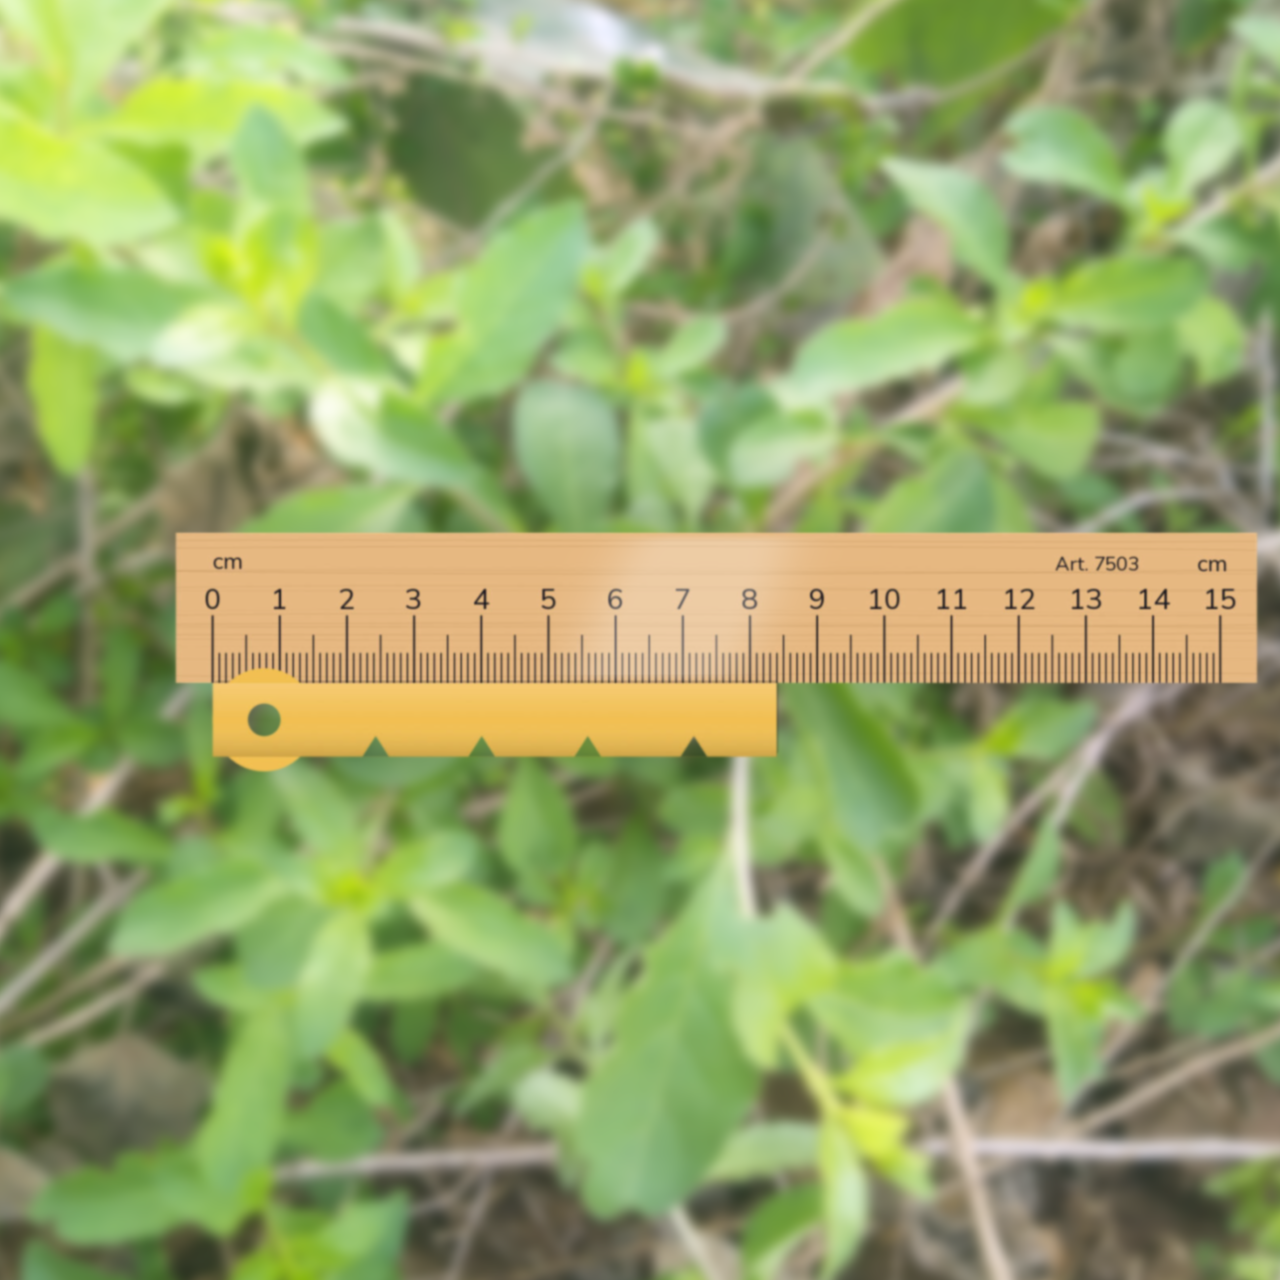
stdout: 8.4 cm
